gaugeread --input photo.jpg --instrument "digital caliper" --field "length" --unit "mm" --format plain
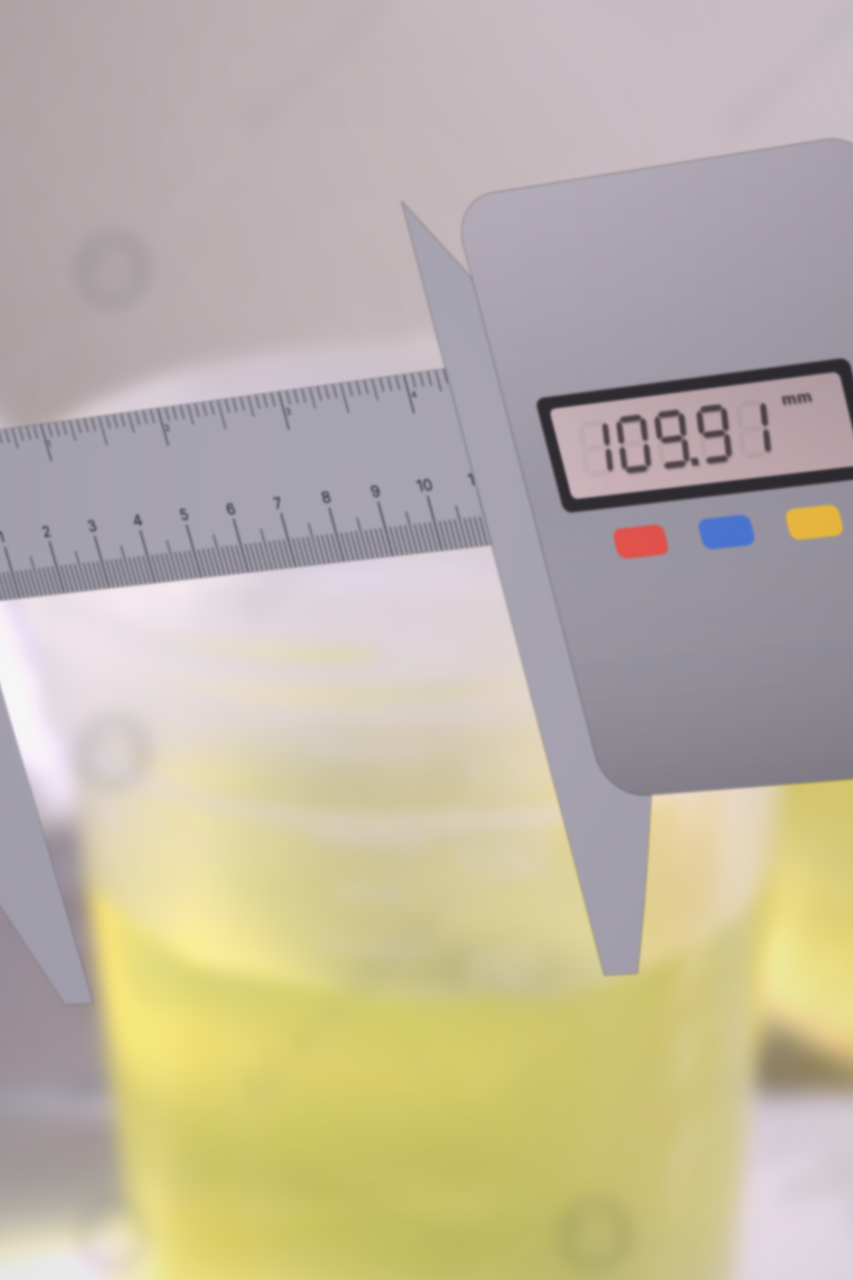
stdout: 109.91 mm
